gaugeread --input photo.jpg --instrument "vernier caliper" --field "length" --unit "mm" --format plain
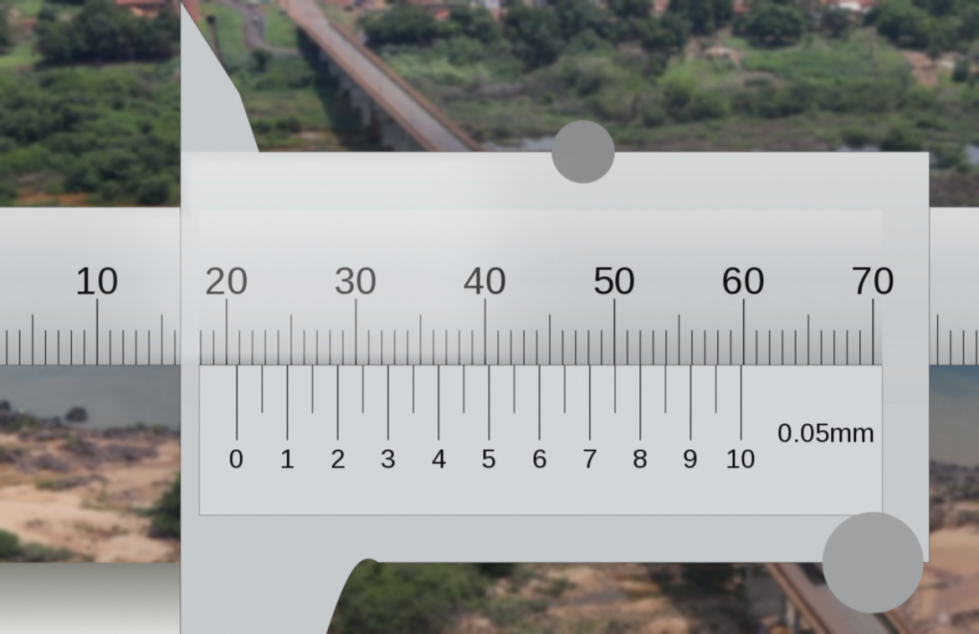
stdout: 20.8 mm
